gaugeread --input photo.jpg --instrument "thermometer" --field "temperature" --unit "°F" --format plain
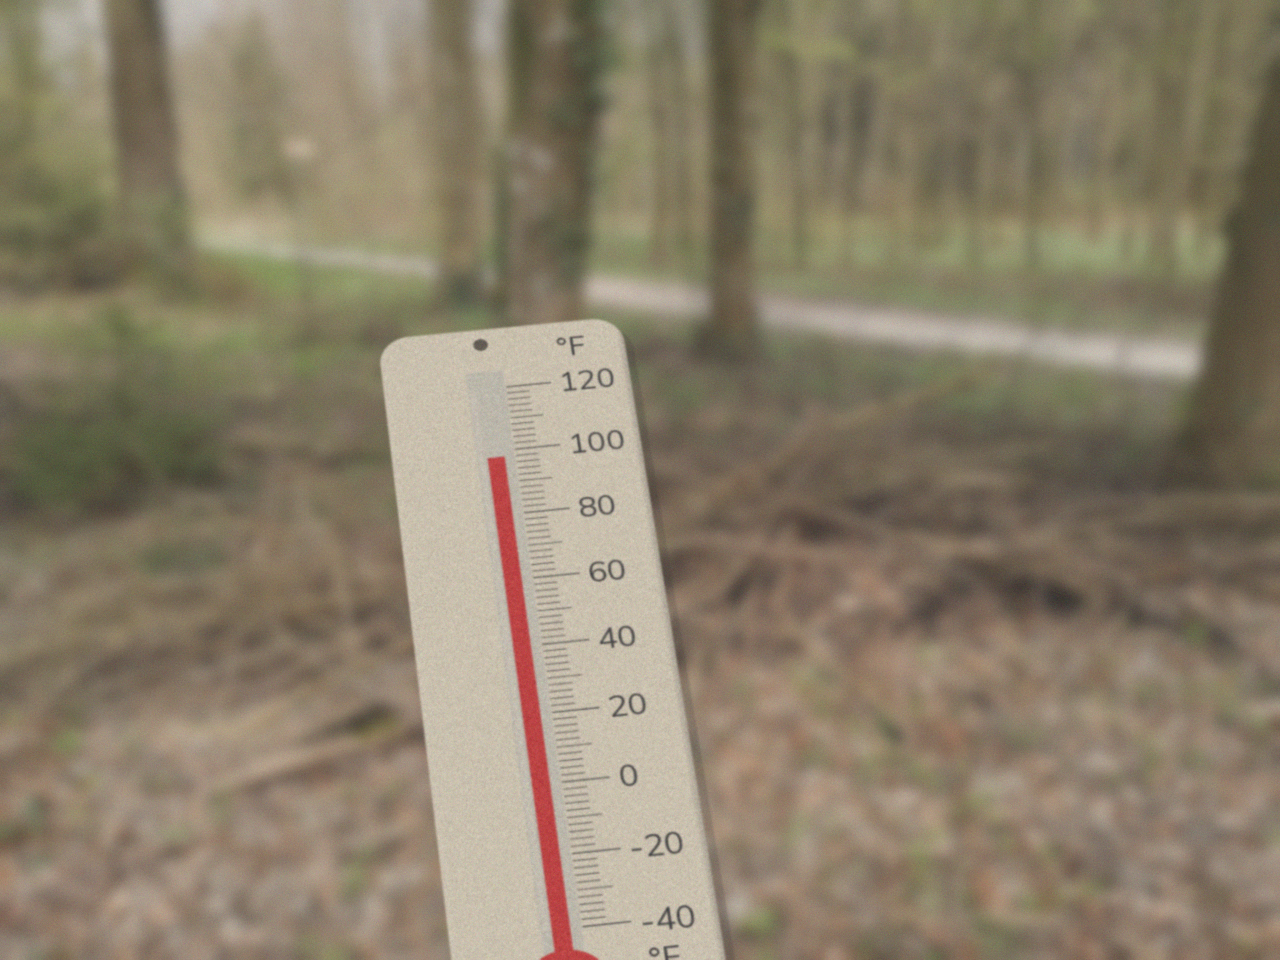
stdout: 98 °F
